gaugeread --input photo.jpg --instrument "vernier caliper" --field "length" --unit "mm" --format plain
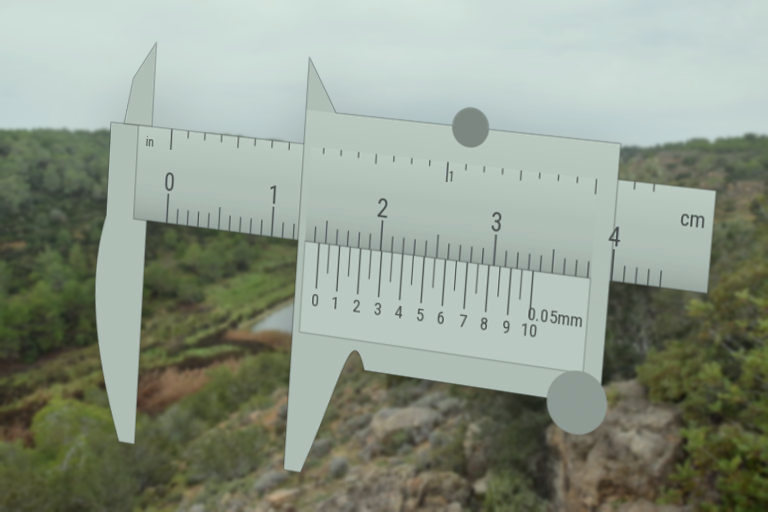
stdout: 14.4 mm
